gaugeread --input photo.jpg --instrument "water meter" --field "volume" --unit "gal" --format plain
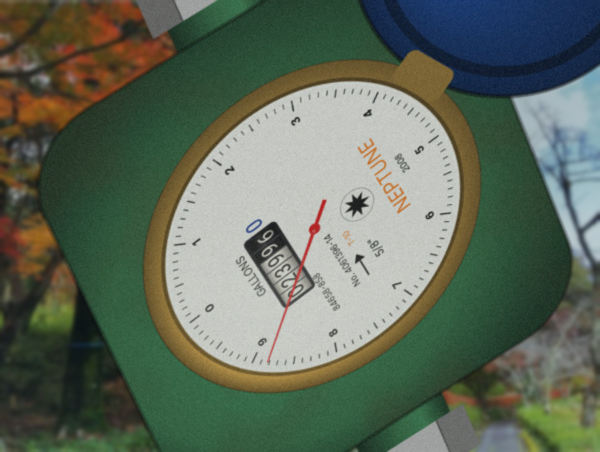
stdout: 239958.8 gal
